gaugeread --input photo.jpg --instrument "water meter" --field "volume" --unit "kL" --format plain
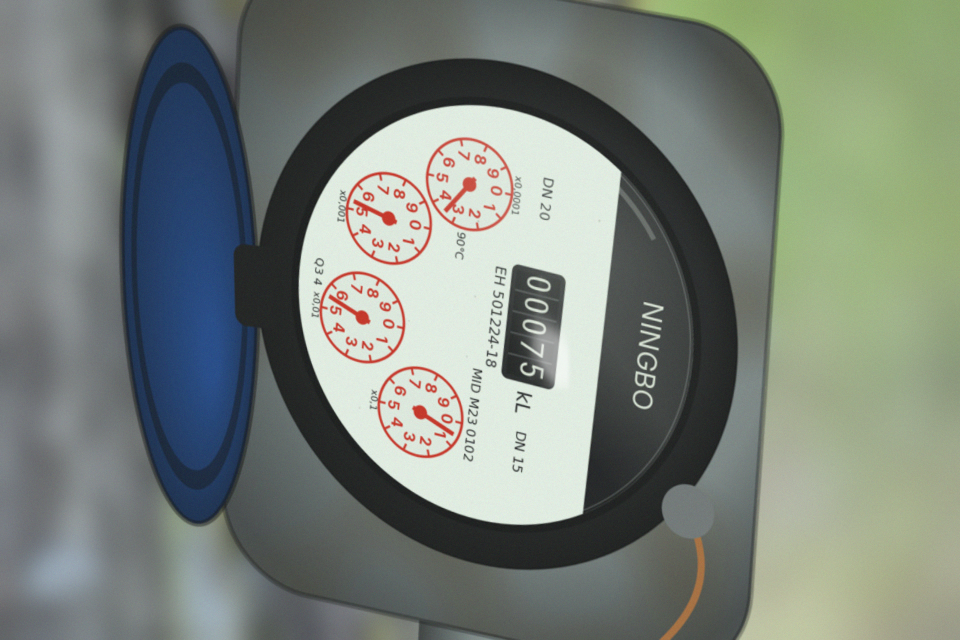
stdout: 75.0553 kL
